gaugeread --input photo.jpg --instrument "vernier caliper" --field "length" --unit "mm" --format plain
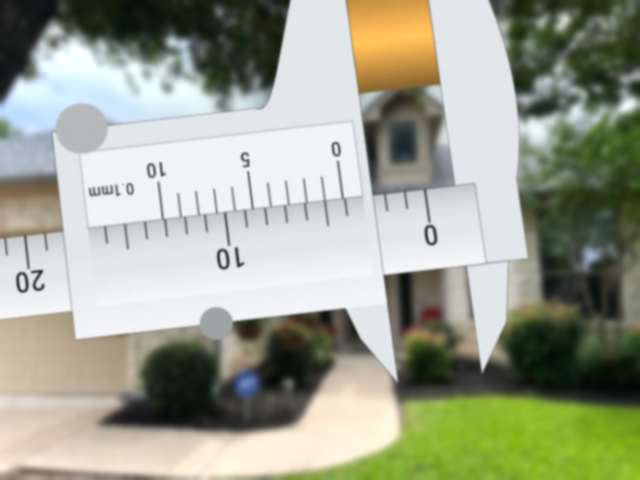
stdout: 4.1 mm
